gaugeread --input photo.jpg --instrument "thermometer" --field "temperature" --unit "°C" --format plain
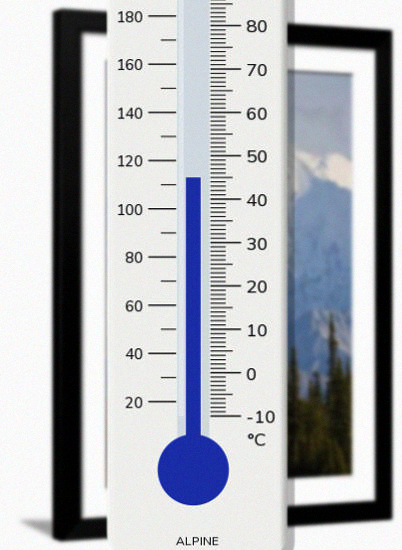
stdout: 45 °C
